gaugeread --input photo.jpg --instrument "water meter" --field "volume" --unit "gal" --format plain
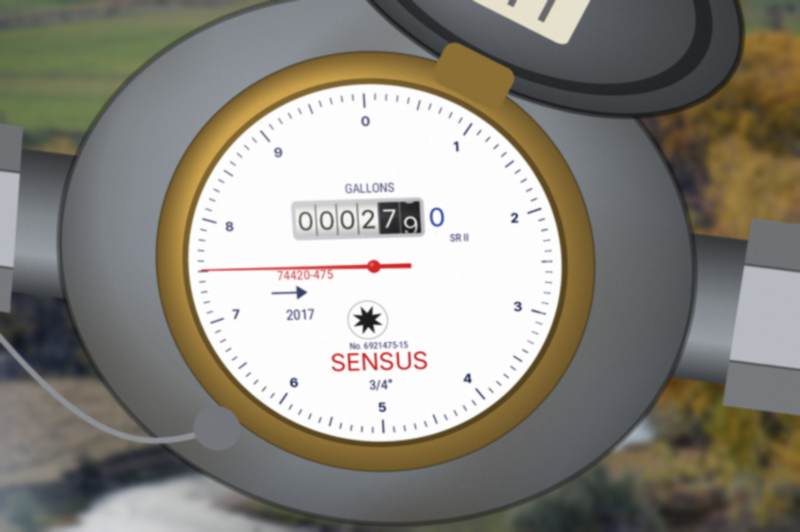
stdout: 2787.5 gal
